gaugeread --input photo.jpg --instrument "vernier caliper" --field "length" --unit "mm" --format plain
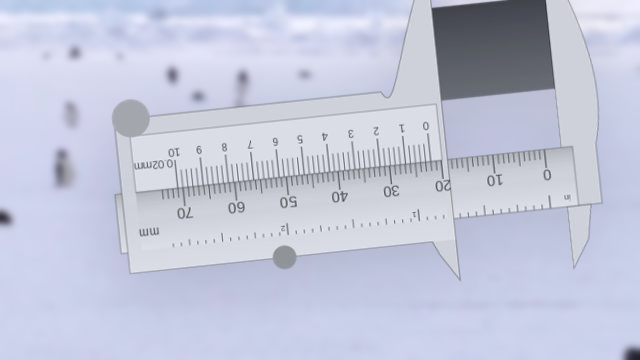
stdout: 22.0 mm
